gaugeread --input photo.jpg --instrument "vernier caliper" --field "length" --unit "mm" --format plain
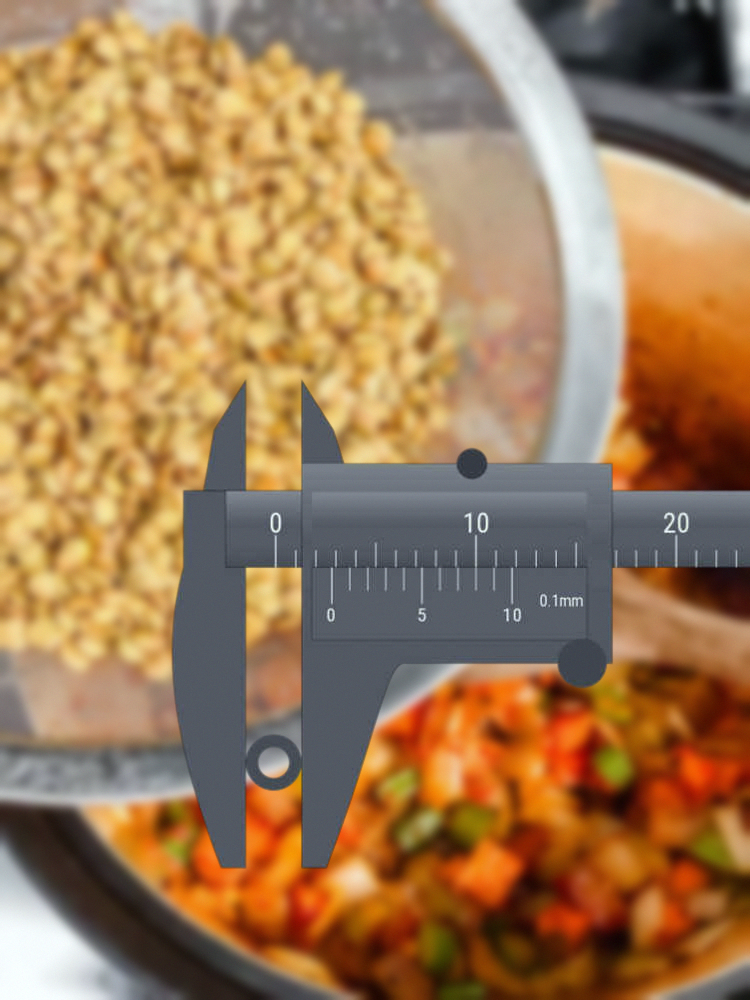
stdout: 2.8 mm
